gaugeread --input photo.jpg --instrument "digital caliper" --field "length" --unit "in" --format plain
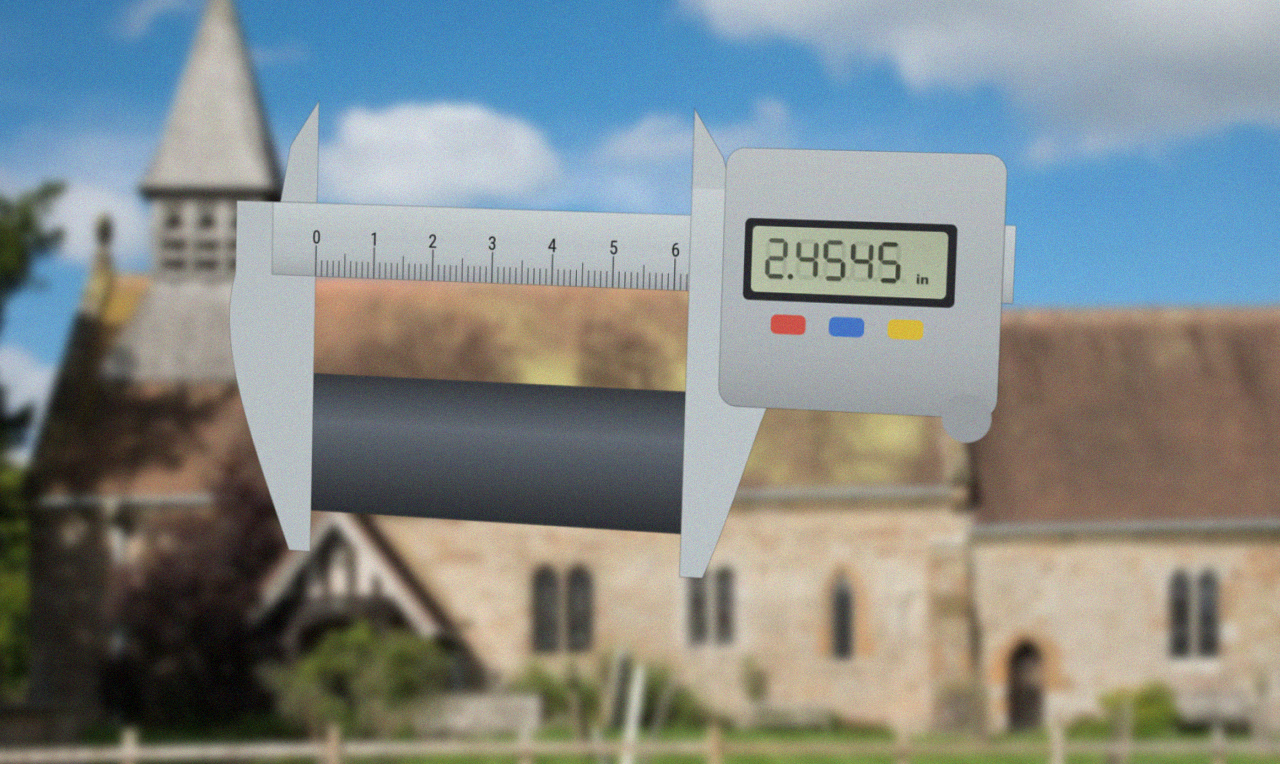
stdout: 2.4545 in
